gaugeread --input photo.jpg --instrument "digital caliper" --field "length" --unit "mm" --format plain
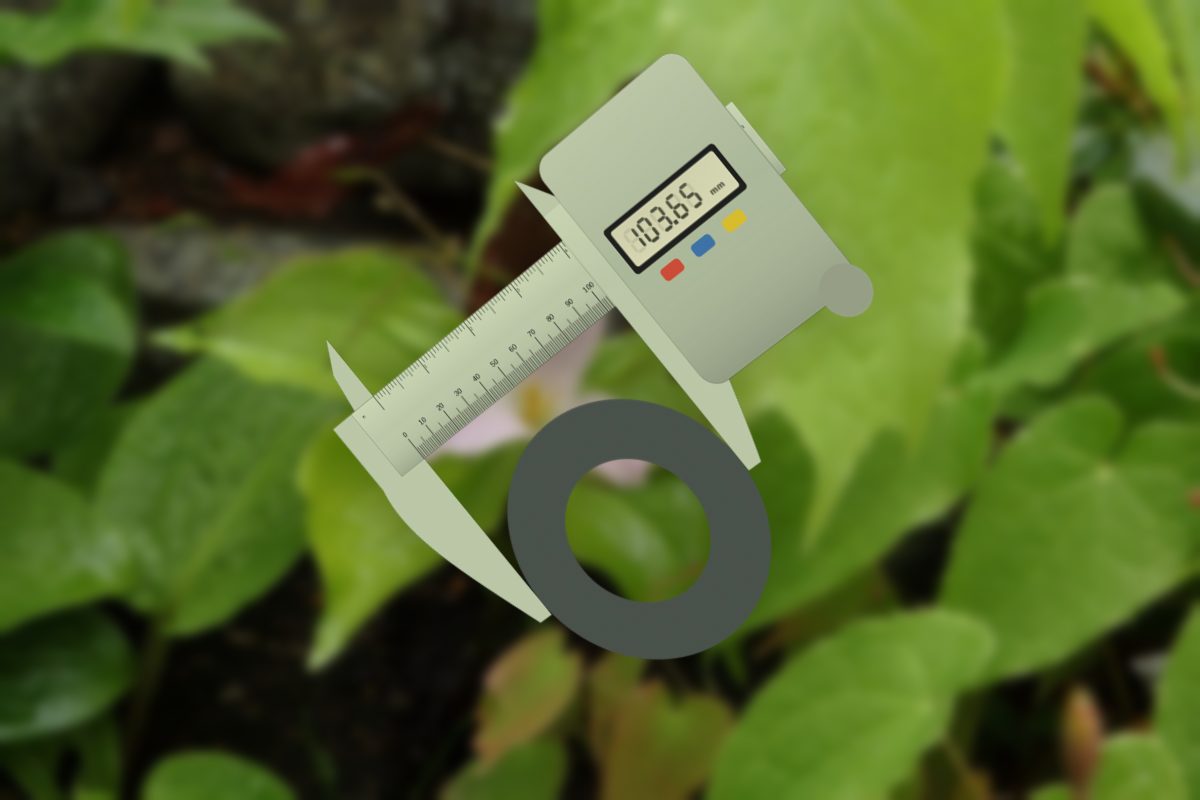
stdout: 103.65 mm
